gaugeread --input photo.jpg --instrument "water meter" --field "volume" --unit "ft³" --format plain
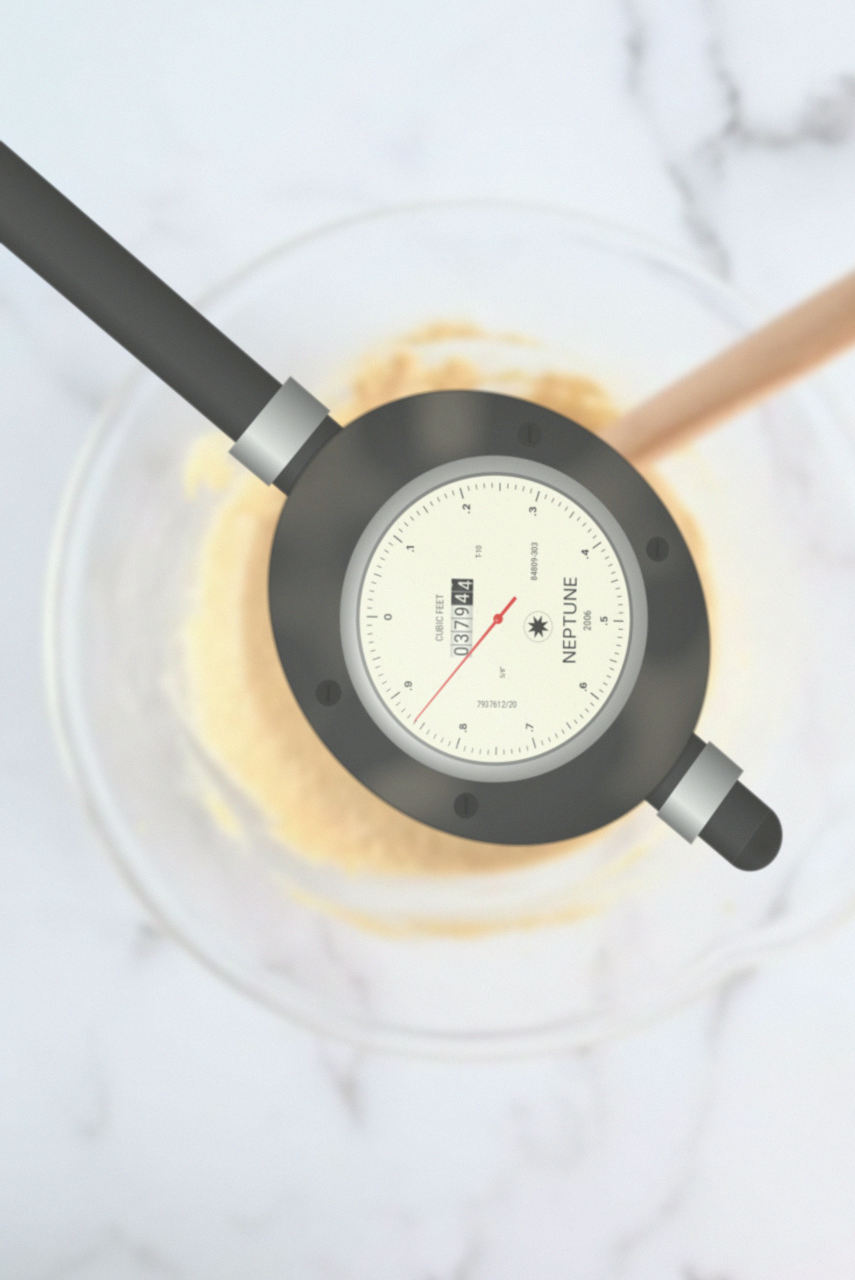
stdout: 37943.86 ft³
